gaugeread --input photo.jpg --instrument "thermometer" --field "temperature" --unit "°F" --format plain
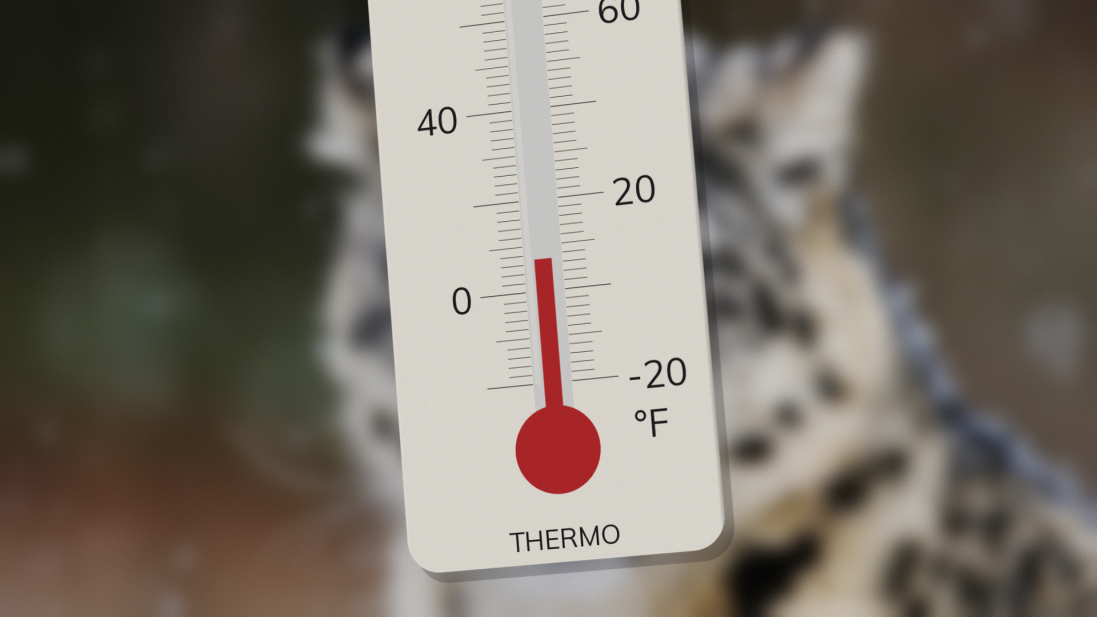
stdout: 7 °F
